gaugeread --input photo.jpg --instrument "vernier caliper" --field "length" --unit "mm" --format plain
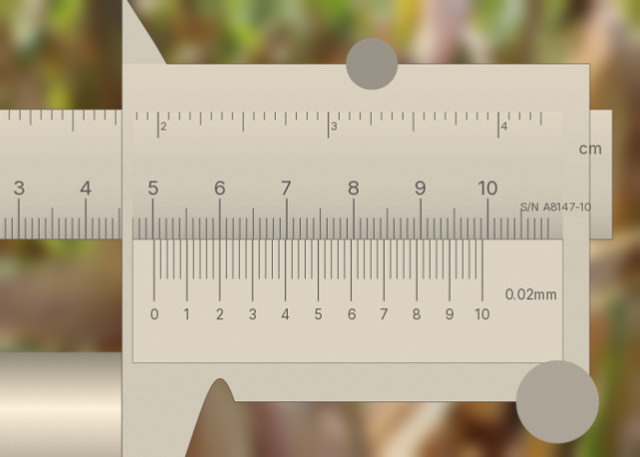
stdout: 50.2 mm
